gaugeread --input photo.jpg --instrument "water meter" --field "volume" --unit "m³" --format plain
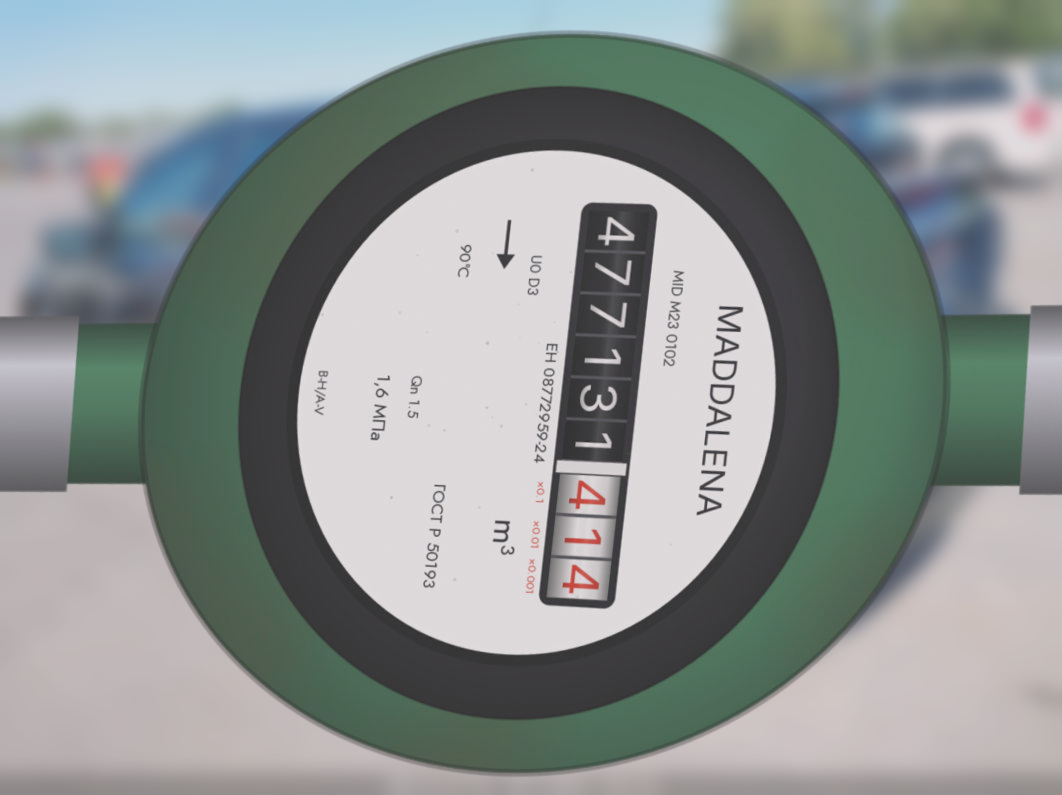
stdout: 477131.414 m³
